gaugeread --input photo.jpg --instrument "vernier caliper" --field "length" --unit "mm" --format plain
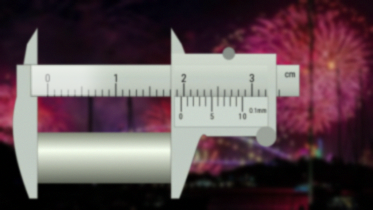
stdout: 19.6 mm
